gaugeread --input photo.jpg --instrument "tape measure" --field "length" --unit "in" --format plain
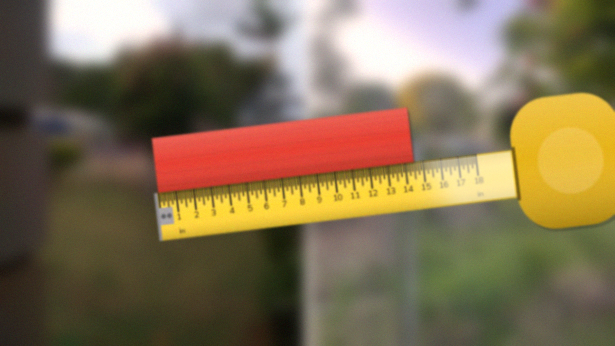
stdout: 14.5 in
